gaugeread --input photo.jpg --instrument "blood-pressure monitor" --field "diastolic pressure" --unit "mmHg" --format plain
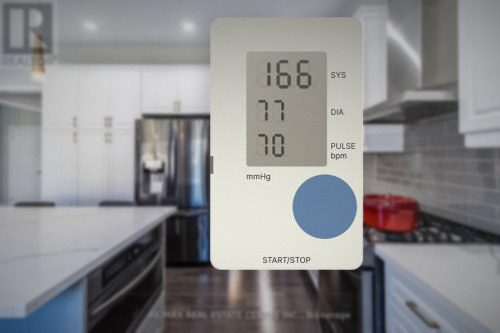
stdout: 77 mmHg
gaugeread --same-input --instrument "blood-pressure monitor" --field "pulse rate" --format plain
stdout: 70 bpm
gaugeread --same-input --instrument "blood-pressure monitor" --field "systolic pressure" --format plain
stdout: 166 mmHg
